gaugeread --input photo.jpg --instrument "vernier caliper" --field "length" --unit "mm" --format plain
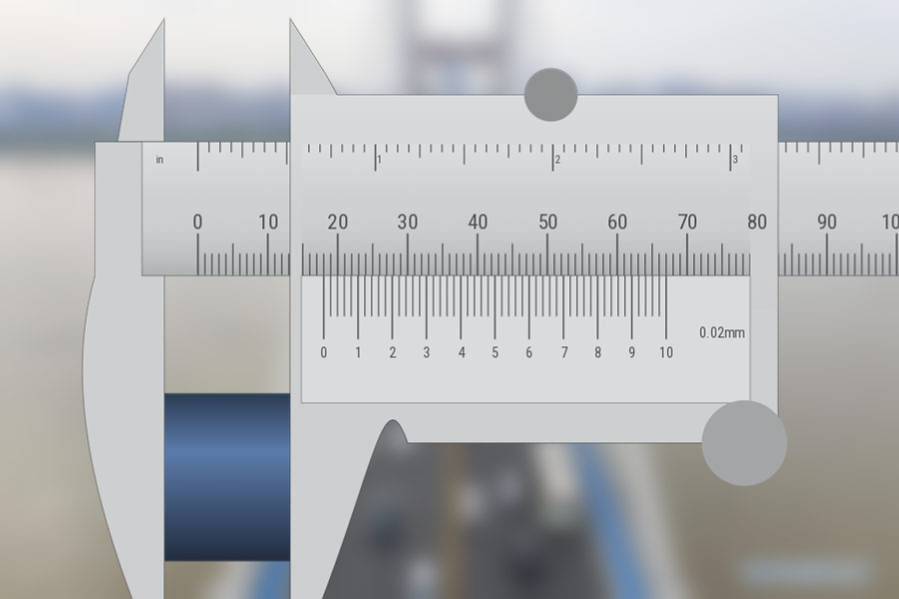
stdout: 18.0 mm
